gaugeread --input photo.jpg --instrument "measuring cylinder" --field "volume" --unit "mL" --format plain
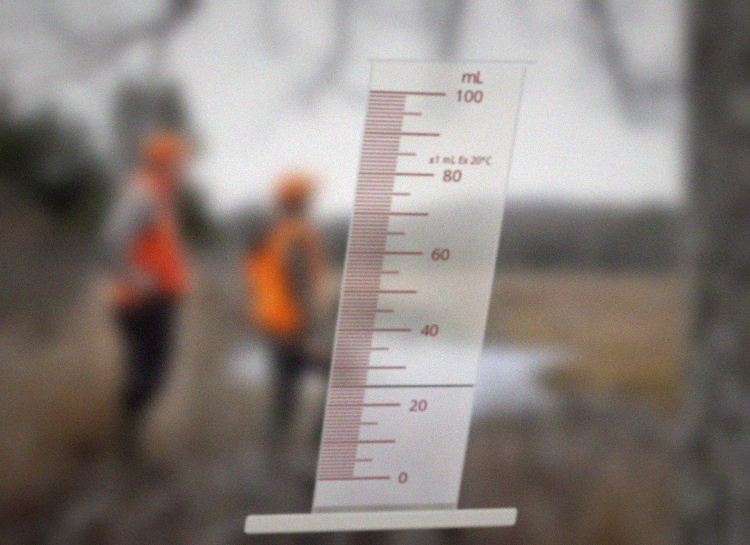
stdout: 25 mL
